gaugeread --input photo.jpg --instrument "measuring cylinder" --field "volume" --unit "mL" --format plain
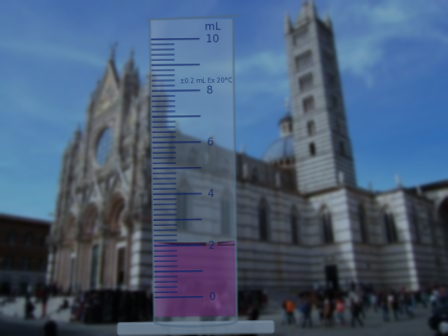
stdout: 2 mL
